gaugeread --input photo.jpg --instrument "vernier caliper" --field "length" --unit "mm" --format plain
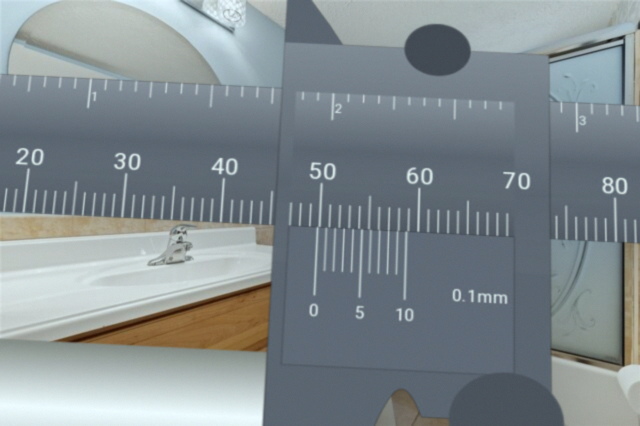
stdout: 49.8 mm
